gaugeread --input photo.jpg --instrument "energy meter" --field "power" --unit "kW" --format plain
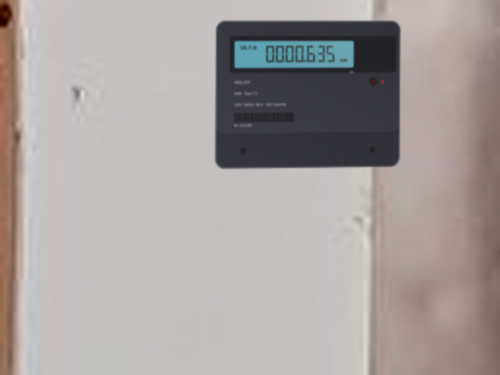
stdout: 0.635 kW
